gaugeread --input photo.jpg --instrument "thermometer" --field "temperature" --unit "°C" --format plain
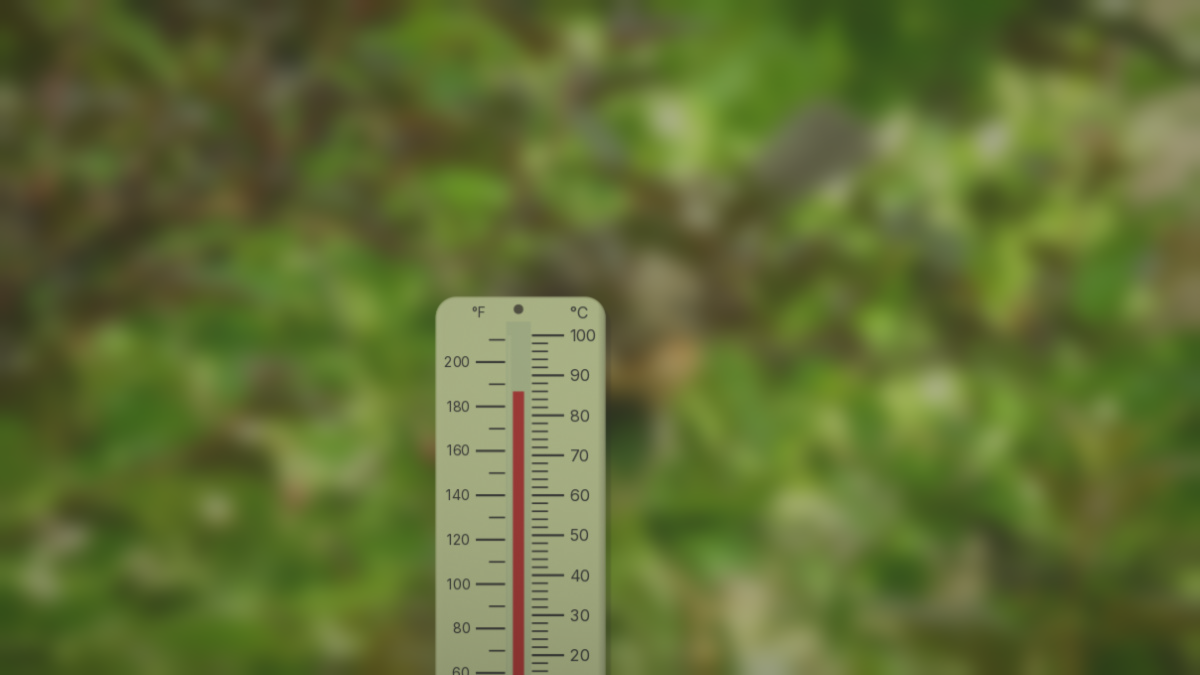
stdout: 86 °C
